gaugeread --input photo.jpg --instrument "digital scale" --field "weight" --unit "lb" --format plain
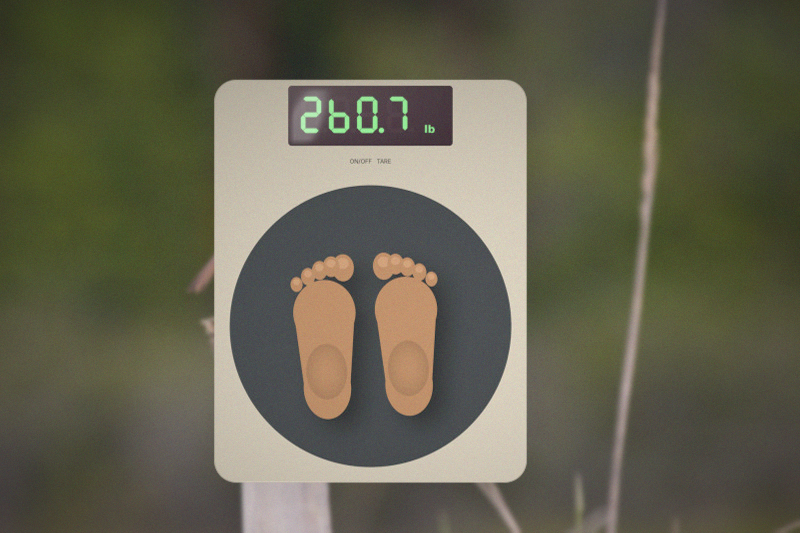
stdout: 260.7 lb
